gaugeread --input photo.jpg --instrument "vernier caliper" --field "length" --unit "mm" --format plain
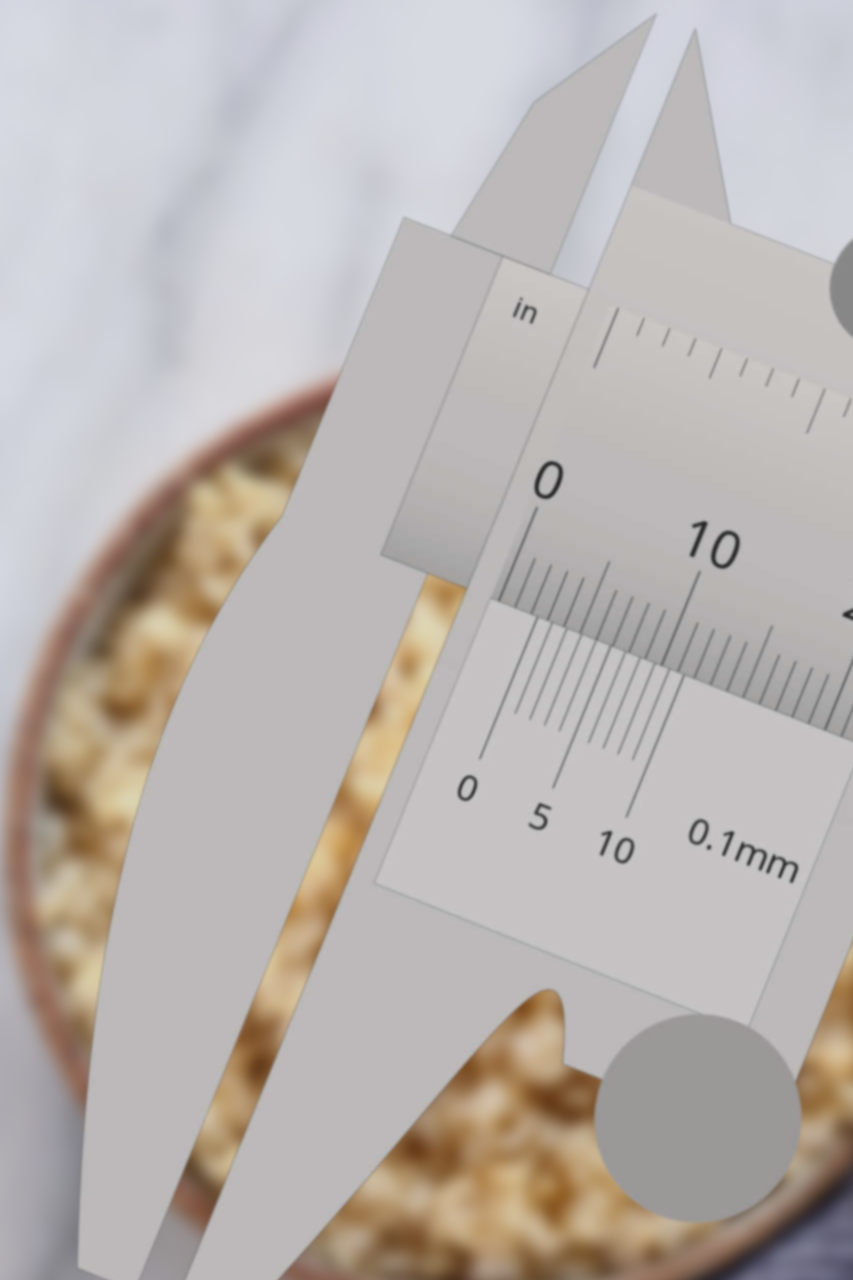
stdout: 2.4 mm
